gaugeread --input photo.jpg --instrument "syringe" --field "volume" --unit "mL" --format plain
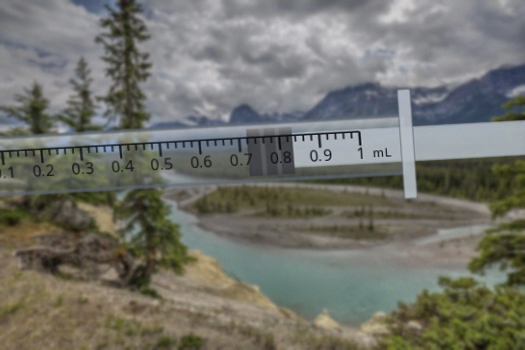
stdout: 0.72 mL
